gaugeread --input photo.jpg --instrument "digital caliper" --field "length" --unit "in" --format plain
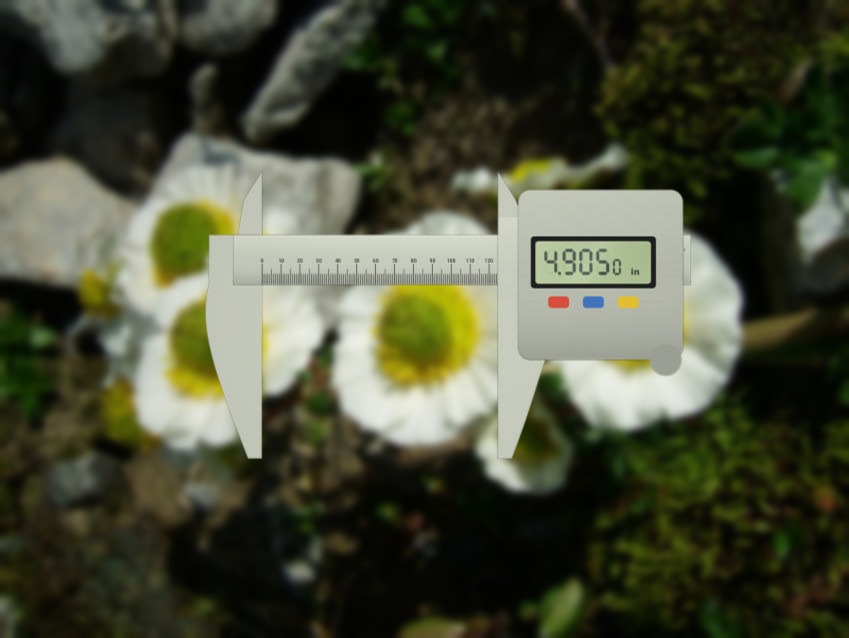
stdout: 4.9050 in
